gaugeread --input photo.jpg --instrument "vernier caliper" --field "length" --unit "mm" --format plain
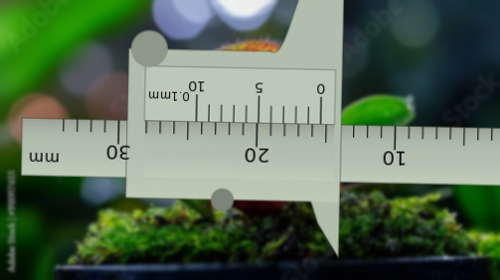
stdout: 15.4 mm
